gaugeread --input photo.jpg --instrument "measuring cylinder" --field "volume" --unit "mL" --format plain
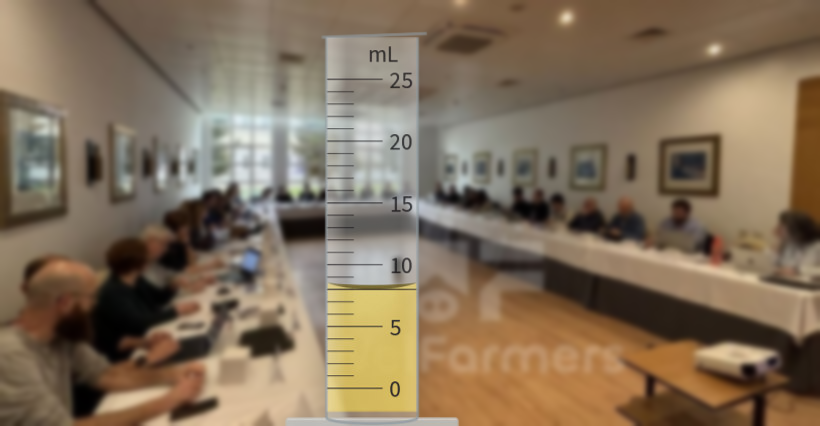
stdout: 8 mL
